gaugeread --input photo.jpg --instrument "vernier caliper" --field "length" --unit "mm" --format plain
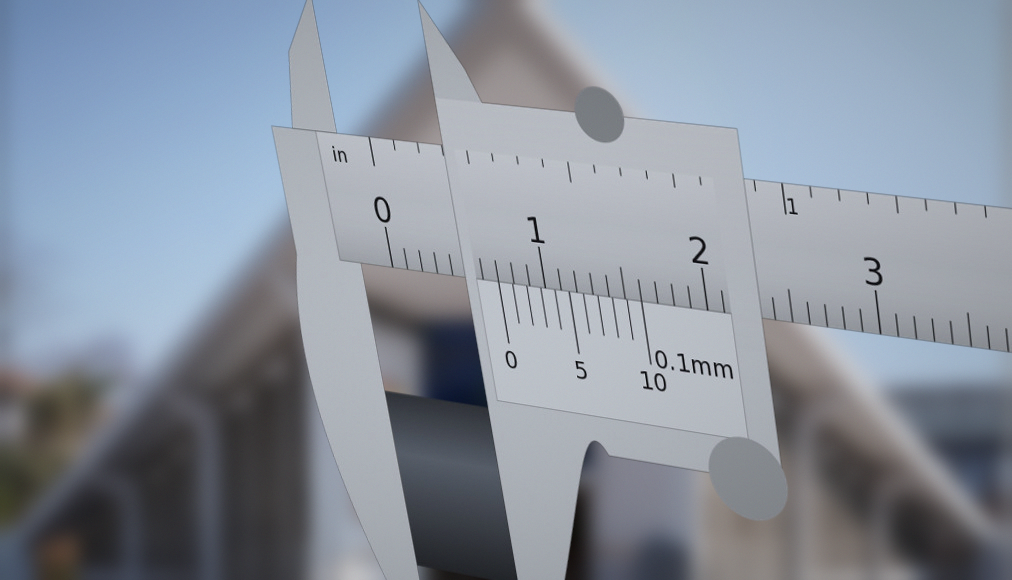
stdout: 7.0 mm
